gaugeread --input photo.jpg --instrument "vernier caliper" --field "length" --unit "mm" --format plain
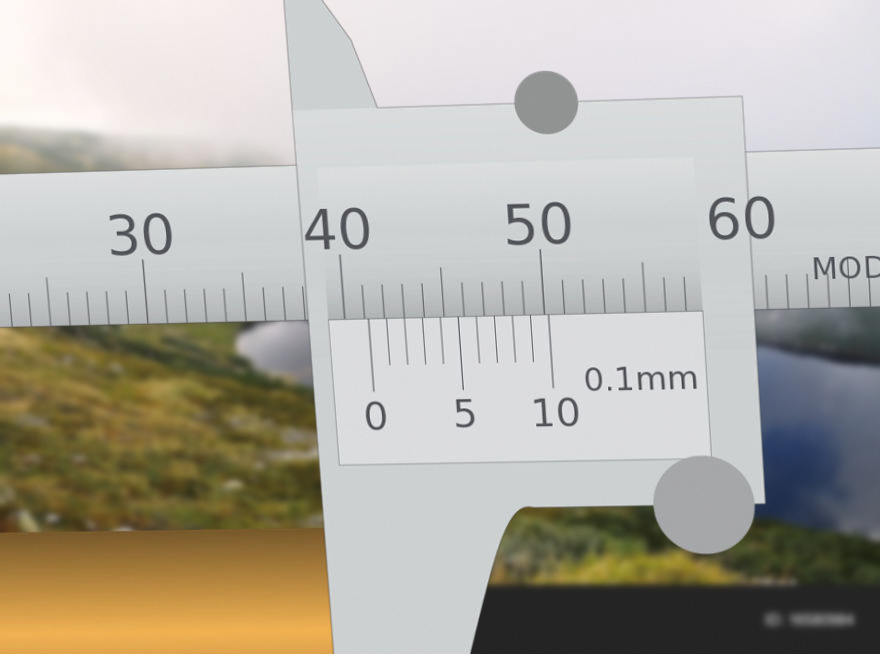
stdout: 41.2 mm
